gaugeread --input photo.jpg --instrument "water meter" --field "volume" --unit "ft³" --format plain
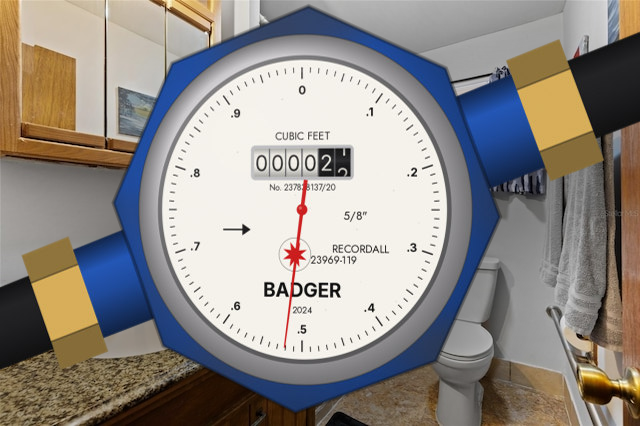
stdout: 21.52 ft³
